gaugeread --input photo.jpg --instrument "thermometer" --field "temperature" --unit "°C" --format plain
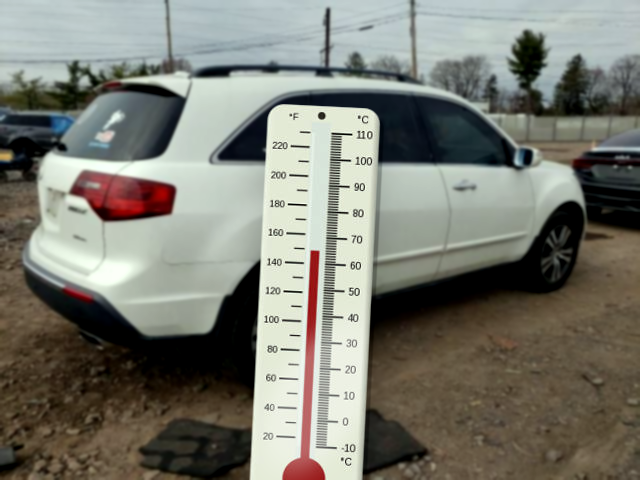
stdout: 65 °C
